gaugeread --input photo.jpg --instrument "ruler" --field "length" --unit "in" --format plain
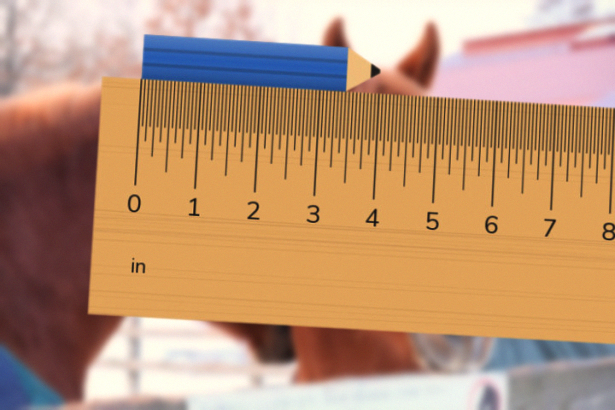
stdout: 4 in
